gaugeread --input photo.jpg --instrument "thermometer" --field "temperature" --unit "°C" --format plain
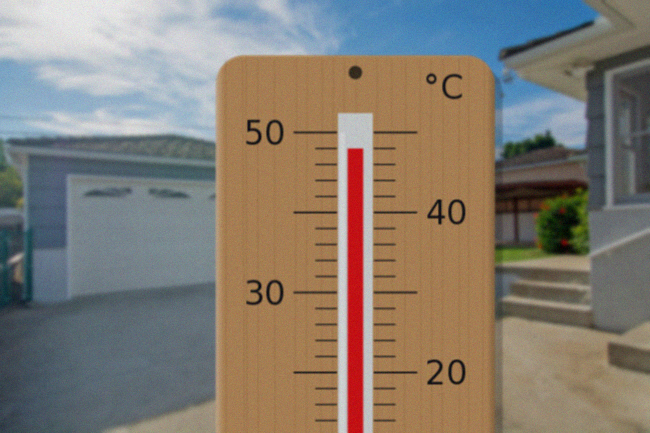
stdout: 48 °C
